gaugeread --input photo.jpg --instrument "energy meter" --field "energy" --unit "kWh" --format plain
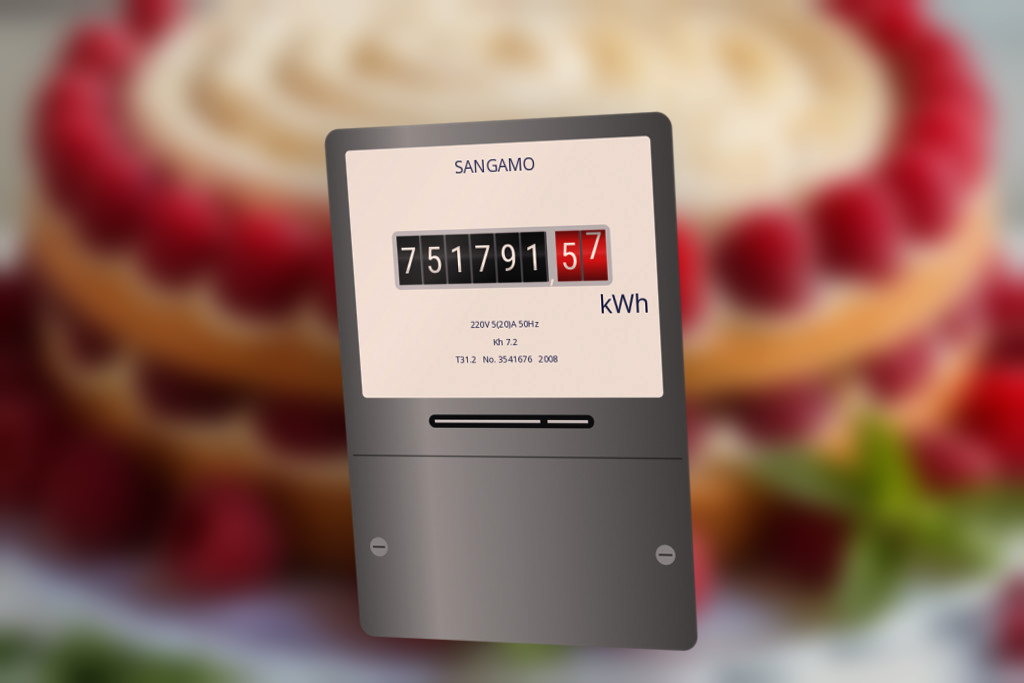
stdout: 751791.57 kWh
